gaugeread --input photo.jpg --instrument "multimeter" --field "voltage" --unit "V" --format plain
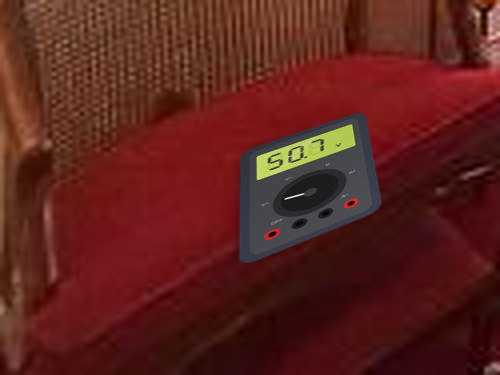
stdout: 50.7 V
